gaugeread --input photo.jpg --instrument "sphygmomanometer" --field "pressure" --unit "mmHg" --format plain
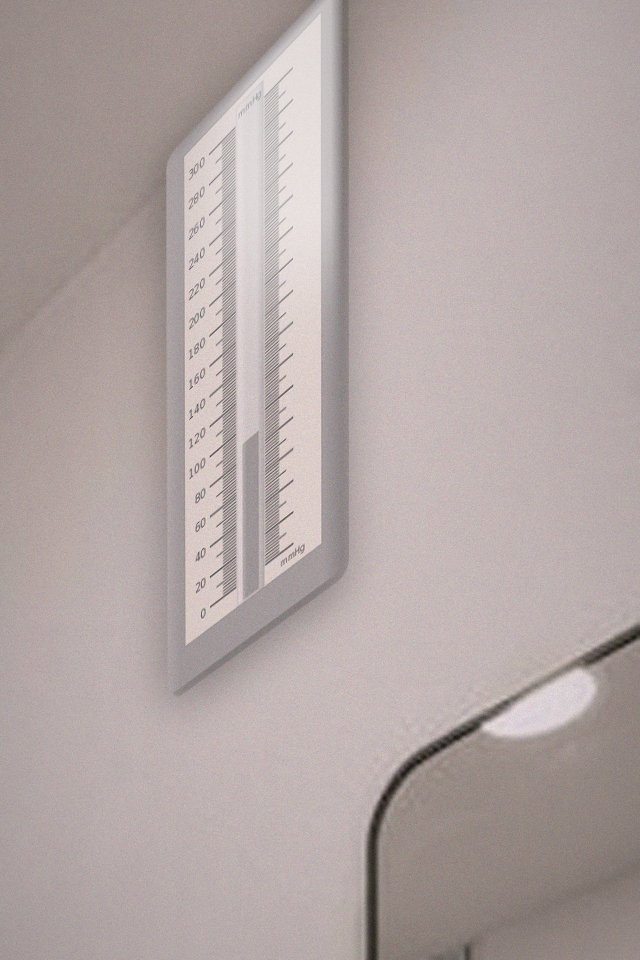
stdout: 90 mmHg
